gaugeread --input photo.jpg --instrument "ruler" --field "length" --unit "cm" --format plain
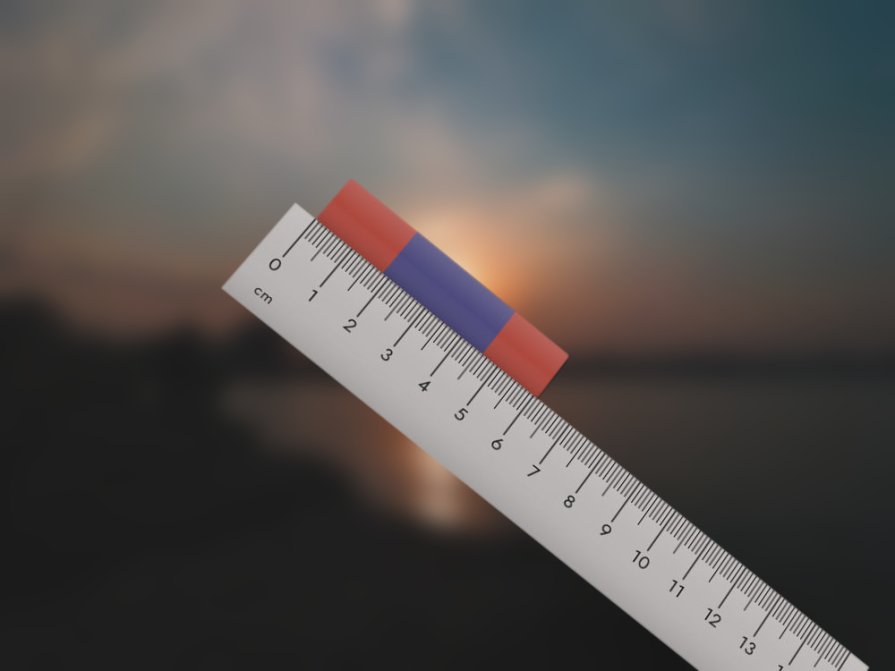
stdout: 6.1 cm
